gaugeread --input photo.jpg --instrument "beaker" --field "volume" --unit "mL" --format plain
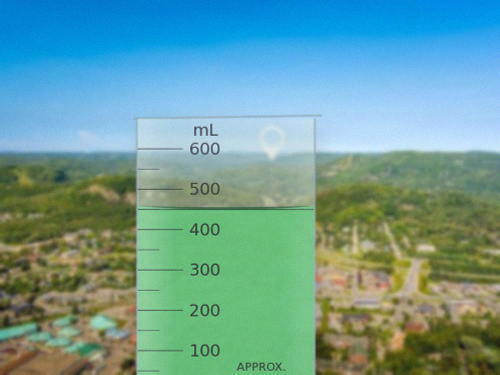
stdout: 450 mL
